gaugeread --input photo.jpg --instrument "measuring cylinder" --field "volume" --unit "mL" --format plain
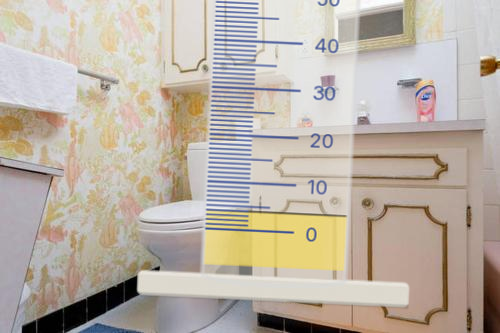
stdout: 4 mL
